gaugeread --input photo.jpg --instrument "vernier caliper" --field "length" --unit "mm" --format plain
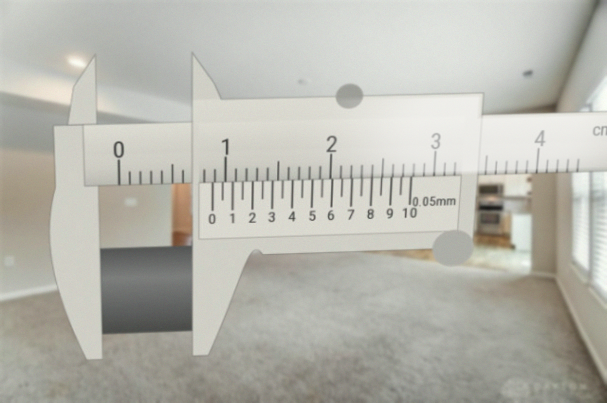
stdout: 8.8 mm
